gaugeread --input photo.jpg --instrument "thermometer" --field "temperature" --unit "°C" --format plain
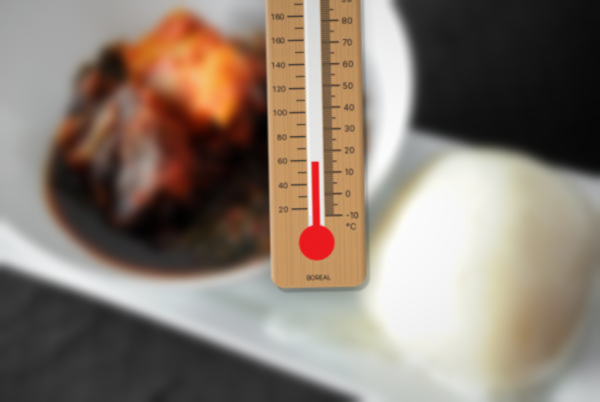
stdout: 15 °C
